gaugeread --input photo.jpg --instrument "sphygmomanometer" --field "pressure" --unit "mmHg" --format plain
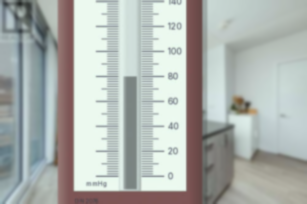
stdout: 80 mmHg
